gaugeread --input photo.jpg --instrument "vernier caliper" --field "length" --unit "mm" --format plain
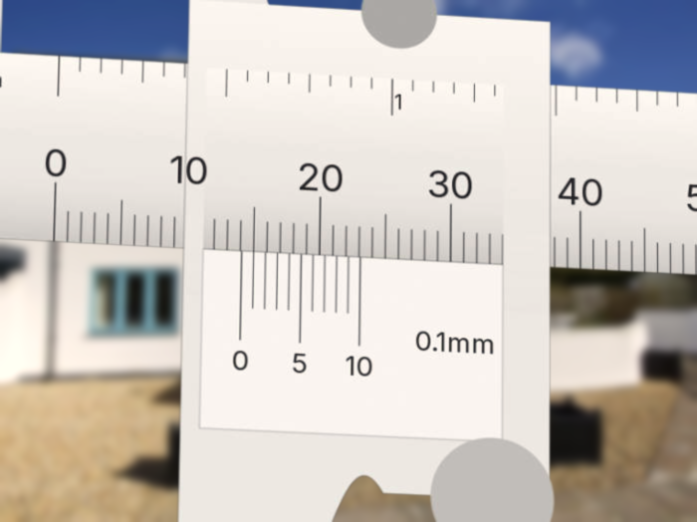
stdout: 14.1 mm
